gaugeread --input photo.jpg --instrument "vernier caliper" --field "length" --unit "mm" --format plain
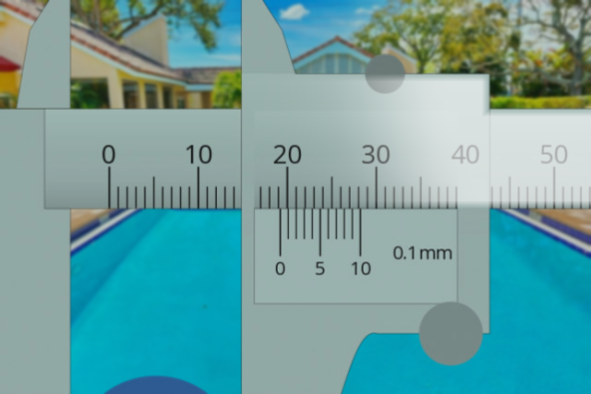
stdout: 19.2 mm
